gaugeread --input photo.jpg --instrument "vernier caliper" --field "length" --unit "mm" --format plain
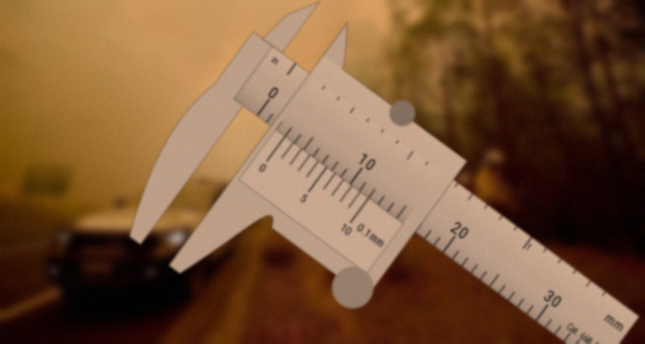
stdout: 3.0 mm
